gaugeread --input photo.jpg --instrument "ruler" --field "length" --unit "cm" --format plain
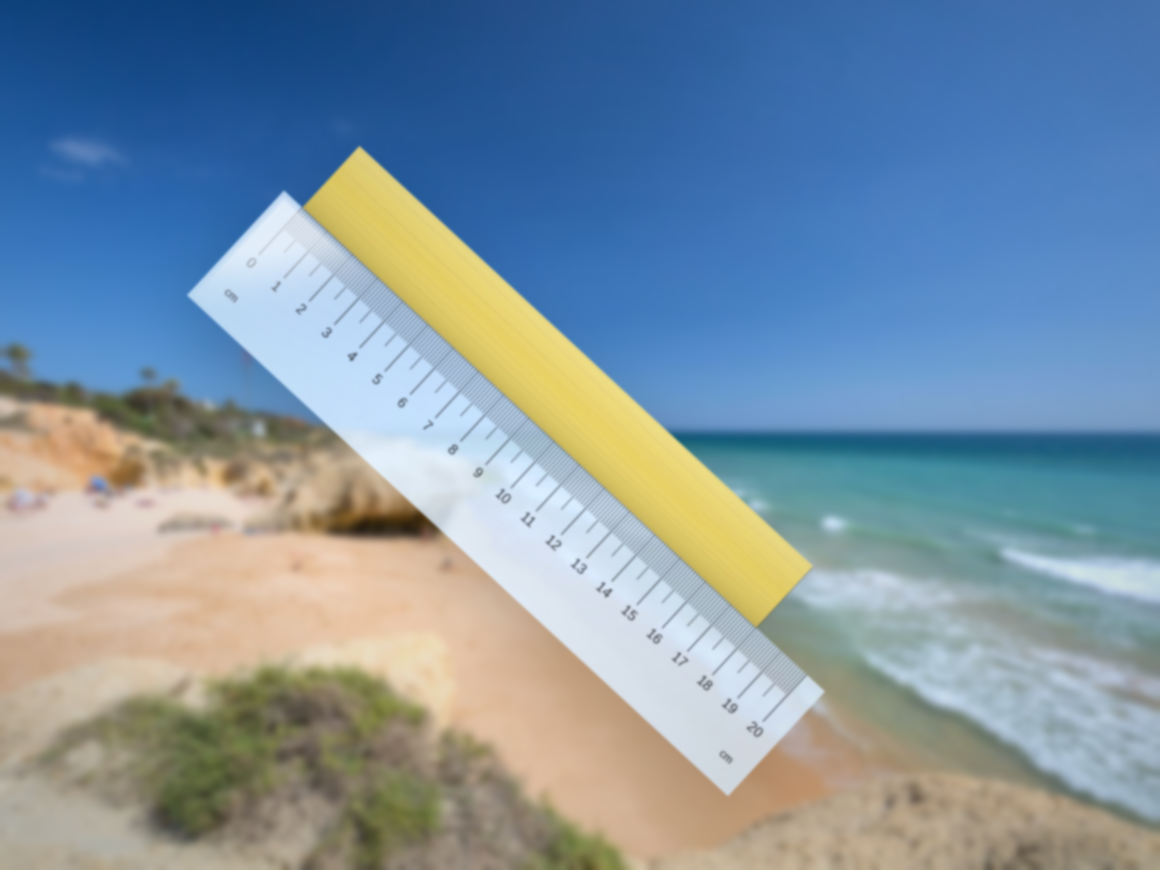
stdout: 18 cm
